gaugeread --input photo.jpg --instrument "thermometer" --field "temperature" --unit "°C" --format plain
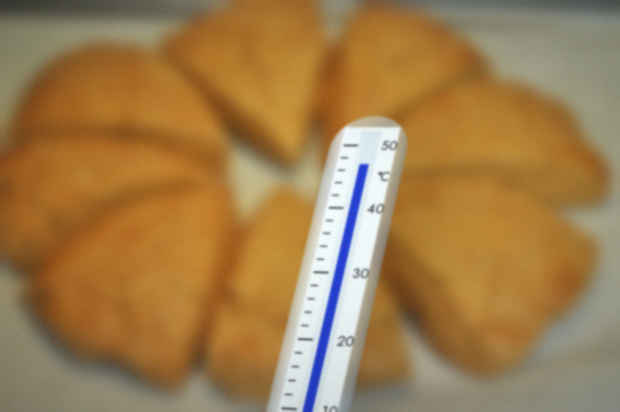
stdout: 47 °C
